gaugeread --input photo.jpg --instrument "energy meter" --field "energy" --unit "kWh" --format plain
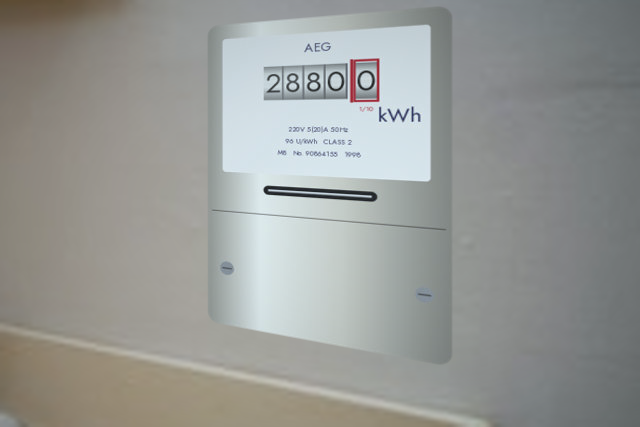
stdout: 2880.0 kWh
